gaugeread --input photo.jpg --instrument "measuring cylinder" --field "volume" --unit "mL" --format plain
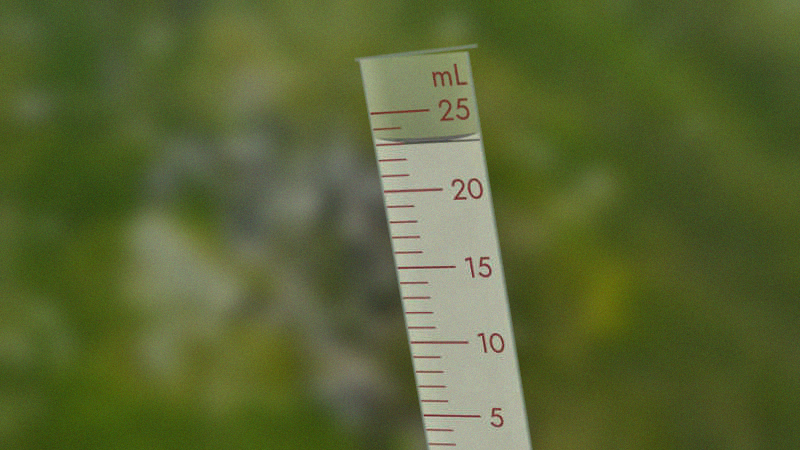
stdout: 23 mL
